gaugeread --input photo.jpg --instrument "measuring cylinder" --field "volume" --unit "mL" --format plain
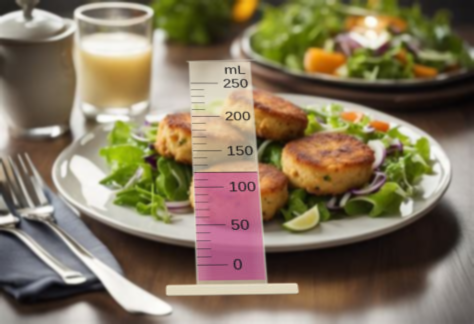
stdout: 120 mL
